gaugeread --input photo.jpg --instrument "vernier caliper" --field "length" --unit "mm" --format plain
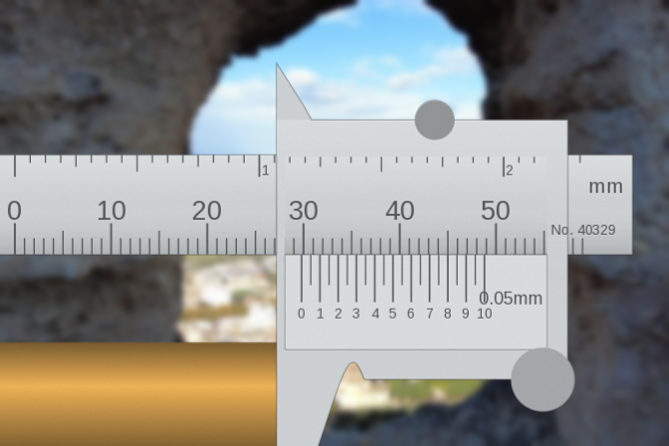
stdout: 29.8 mm
